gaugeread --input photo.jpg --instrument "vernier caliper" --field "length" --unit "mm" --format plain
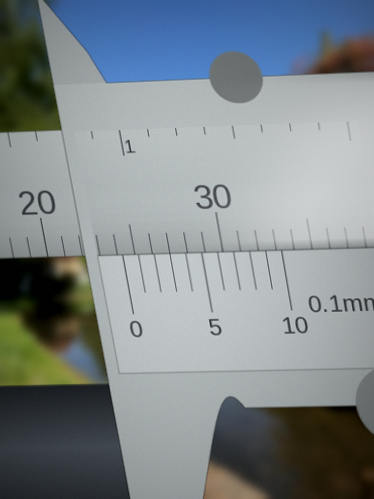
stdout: 24.3 mm
